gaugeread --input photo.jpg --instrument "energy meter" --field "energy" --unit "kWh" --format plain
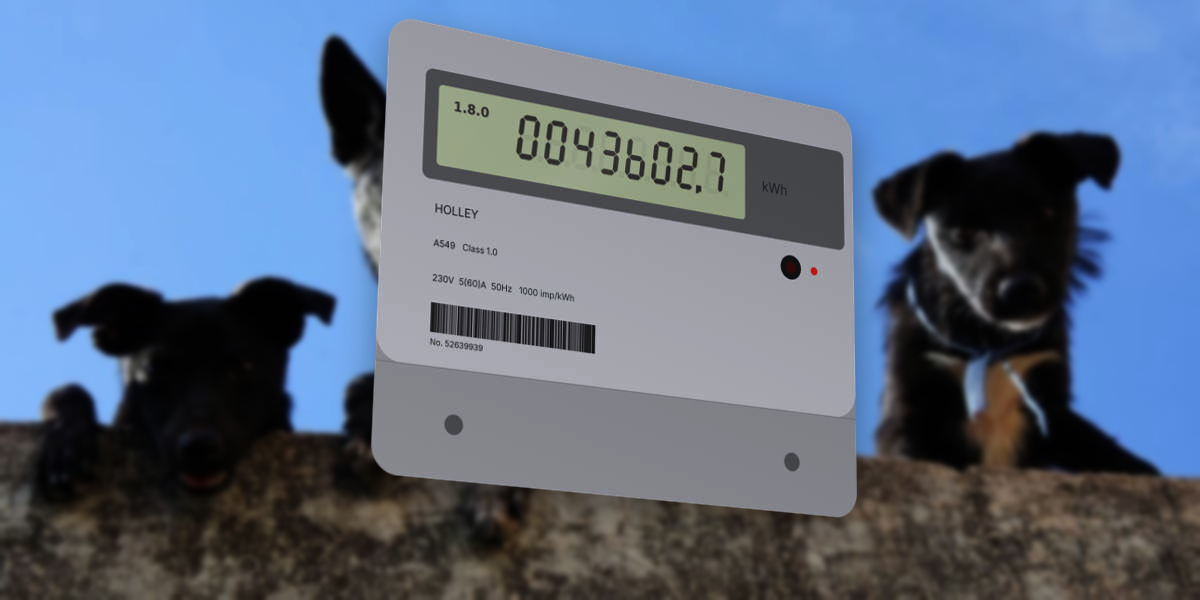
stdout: 43602.7 kWh
